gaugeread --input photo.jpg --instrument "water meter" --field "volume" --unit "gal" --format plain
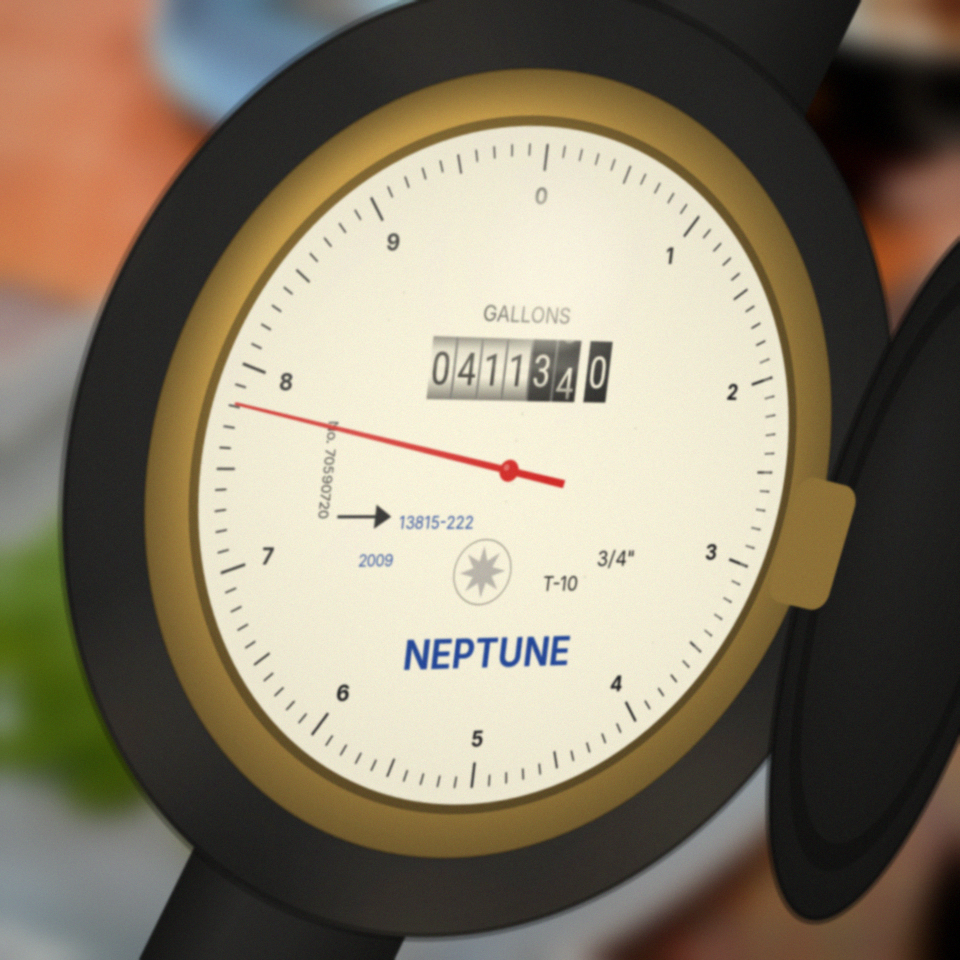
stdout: 411337.8 gal
